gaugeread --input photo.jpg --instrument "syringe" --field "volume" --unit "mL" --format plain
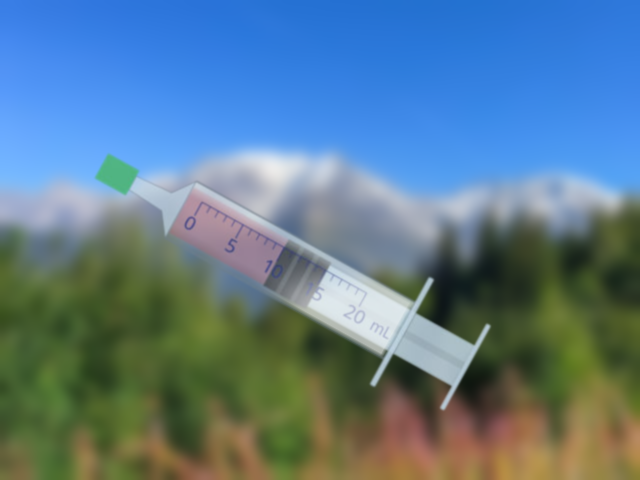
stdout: 10 mL
